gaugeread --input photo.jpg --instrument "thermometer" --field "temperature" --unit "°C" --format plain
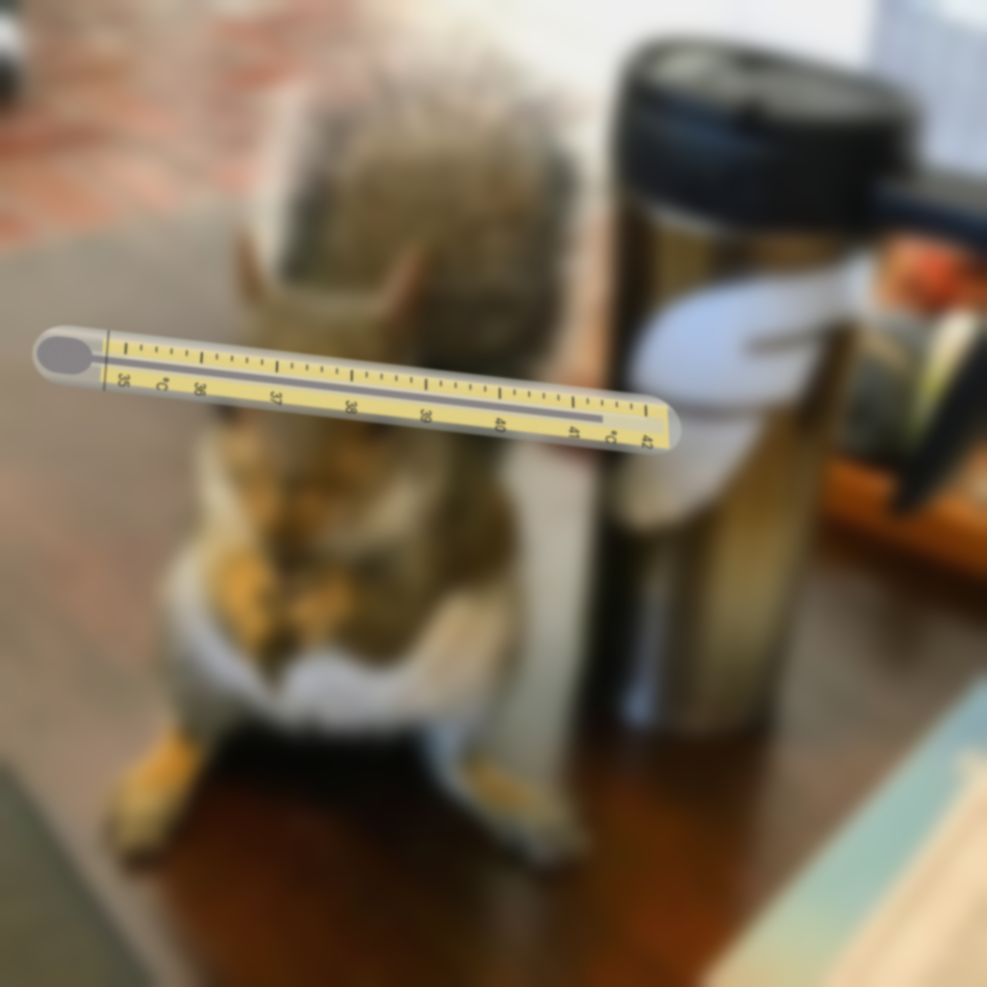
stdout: 41.4 °C
